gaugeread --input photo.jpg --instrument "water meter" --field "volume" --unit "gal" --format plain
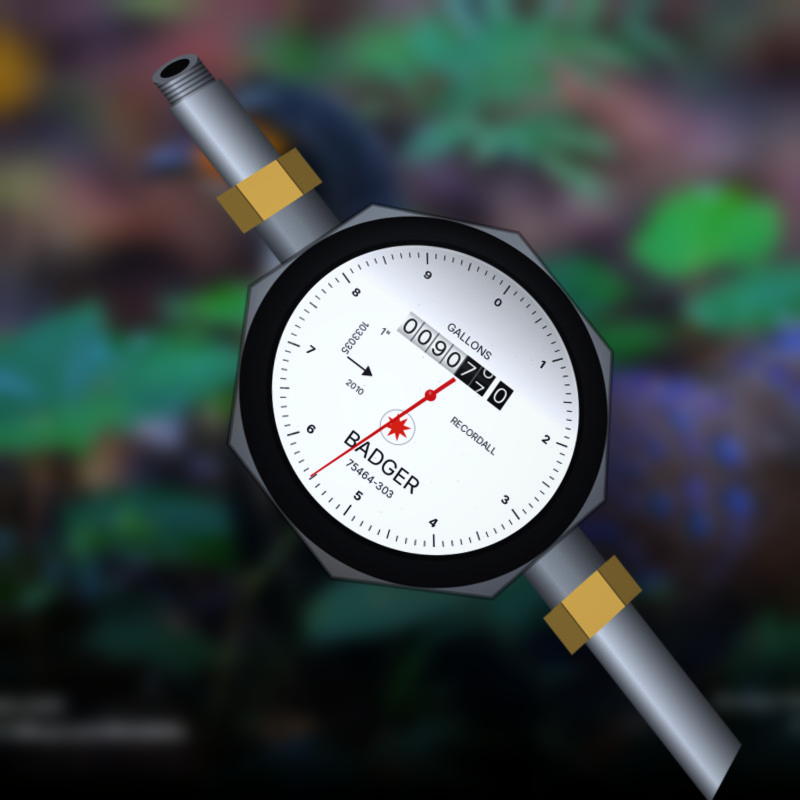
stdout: 90765.5 gal
